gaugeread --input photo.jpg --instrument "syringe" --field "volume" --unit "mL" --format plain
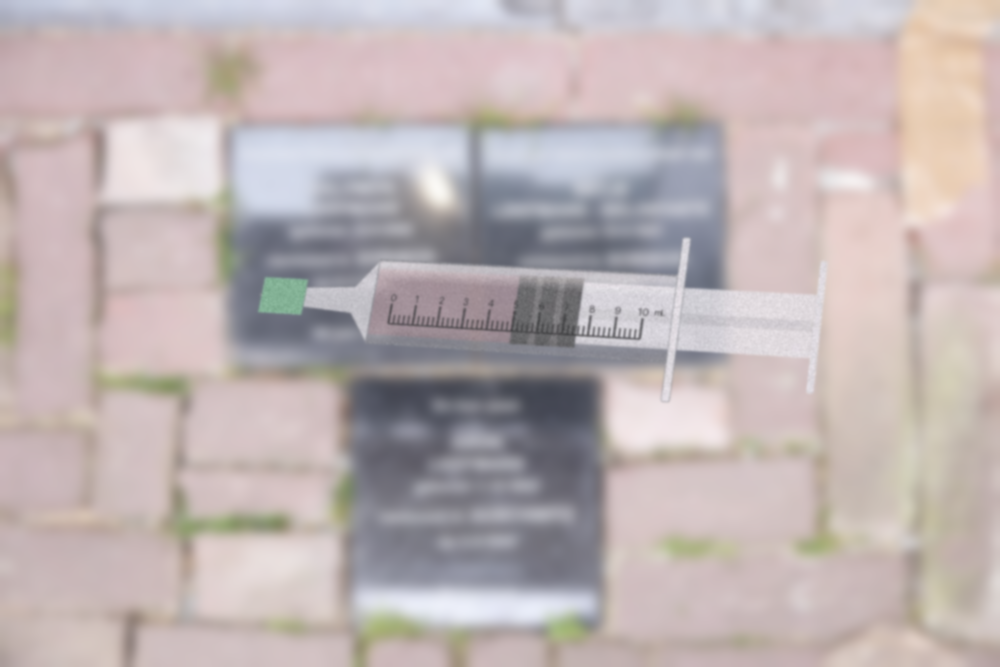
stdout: 5 mL
